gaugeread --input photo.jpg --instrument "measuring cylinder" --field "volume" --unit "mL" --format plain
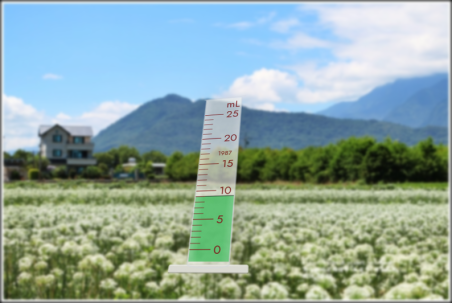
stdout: 9 mL
